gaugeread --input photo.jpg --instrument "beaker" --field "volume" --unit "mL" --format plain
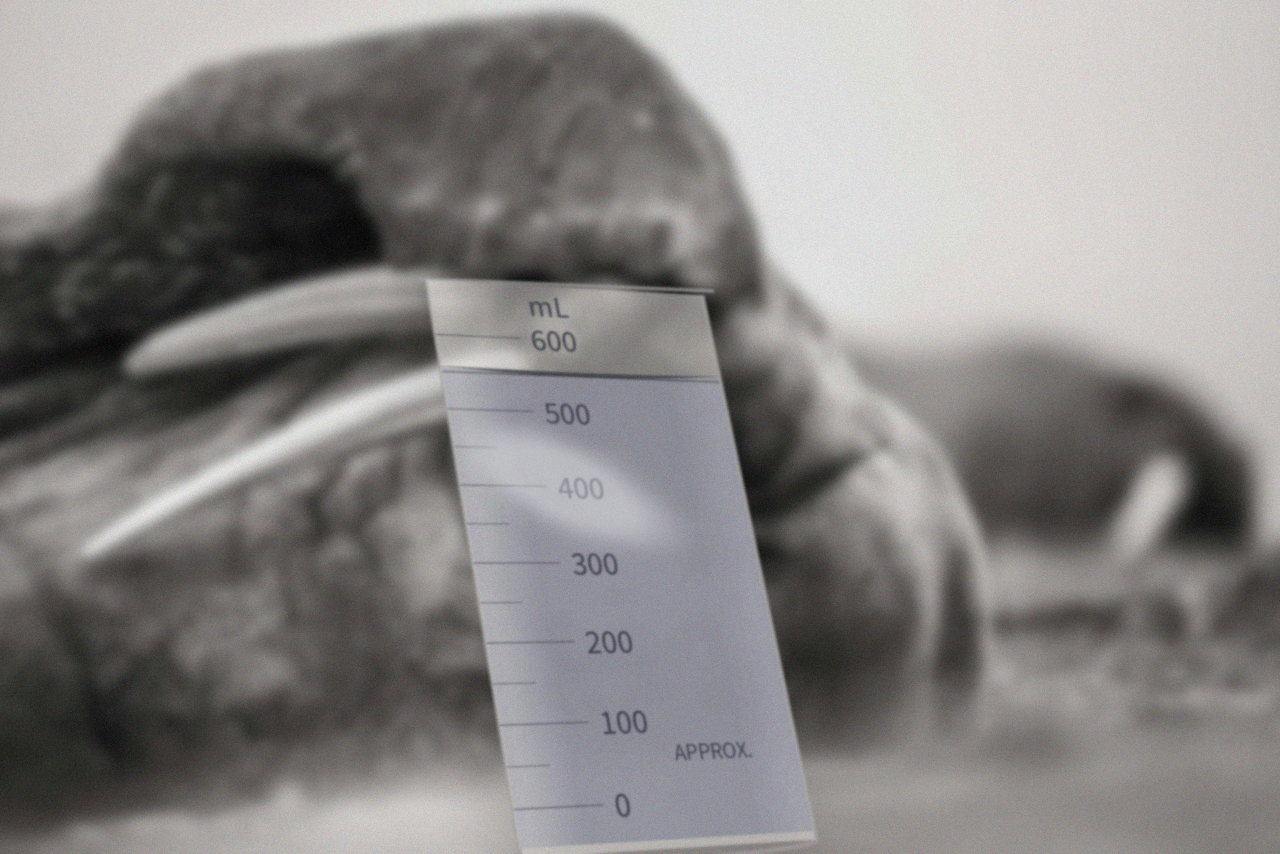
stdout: 550 mL
